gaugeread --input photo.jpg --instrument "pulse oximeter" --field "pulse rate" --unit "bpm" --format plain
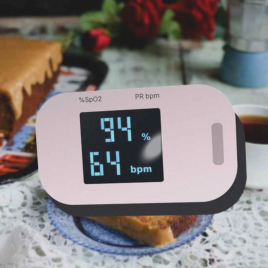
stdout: 64 bpm
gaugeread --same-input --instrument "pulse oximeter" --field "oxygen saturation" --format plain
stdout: 94 %
